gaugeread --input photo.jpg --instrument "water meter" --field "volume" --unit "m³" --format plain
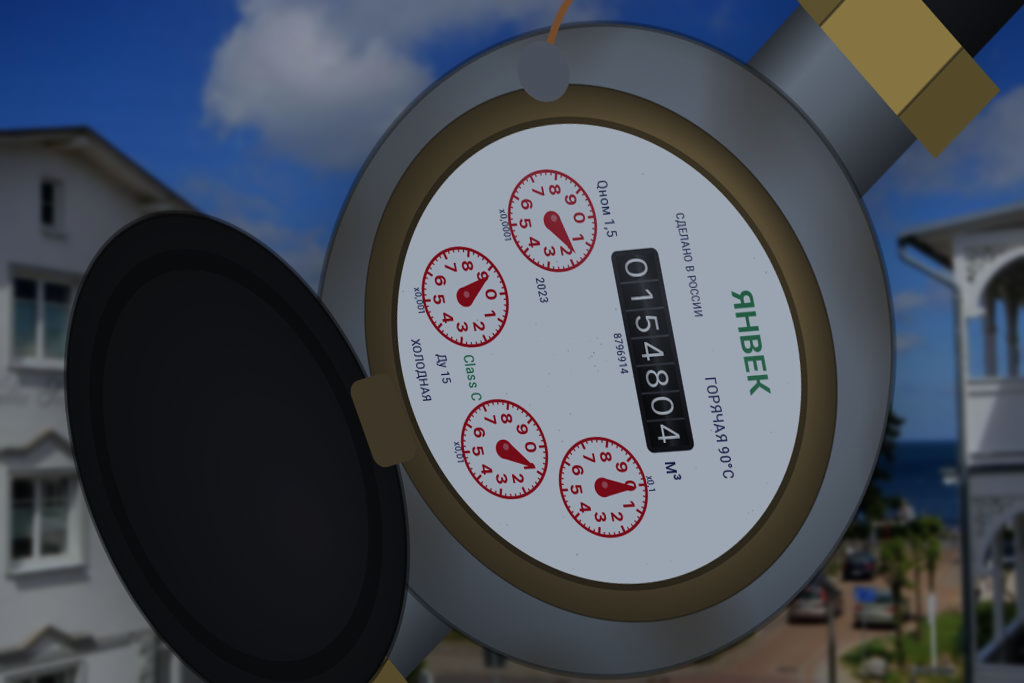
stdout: 154804.0091 m³
